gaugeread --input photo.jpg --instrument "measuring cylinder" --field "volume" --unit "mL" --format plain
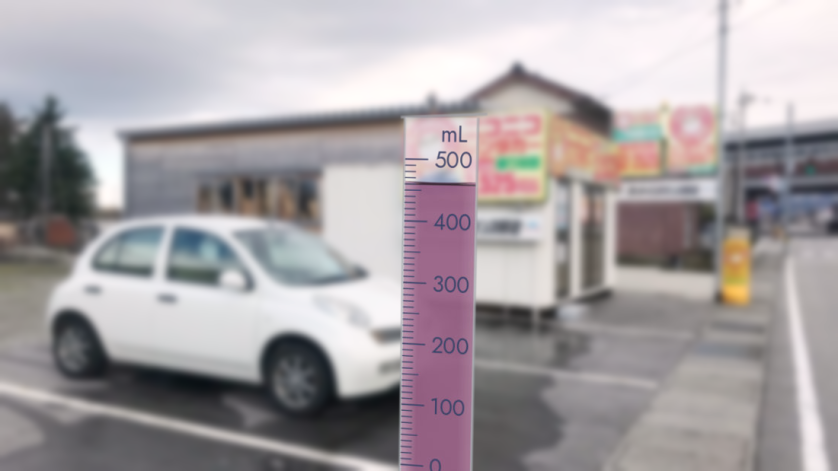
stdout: 460 mL
